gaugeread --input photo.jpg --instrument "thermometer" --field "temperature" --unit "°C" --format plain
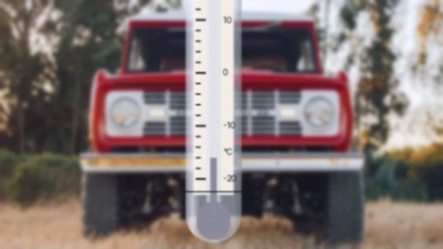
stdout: -16 °C
